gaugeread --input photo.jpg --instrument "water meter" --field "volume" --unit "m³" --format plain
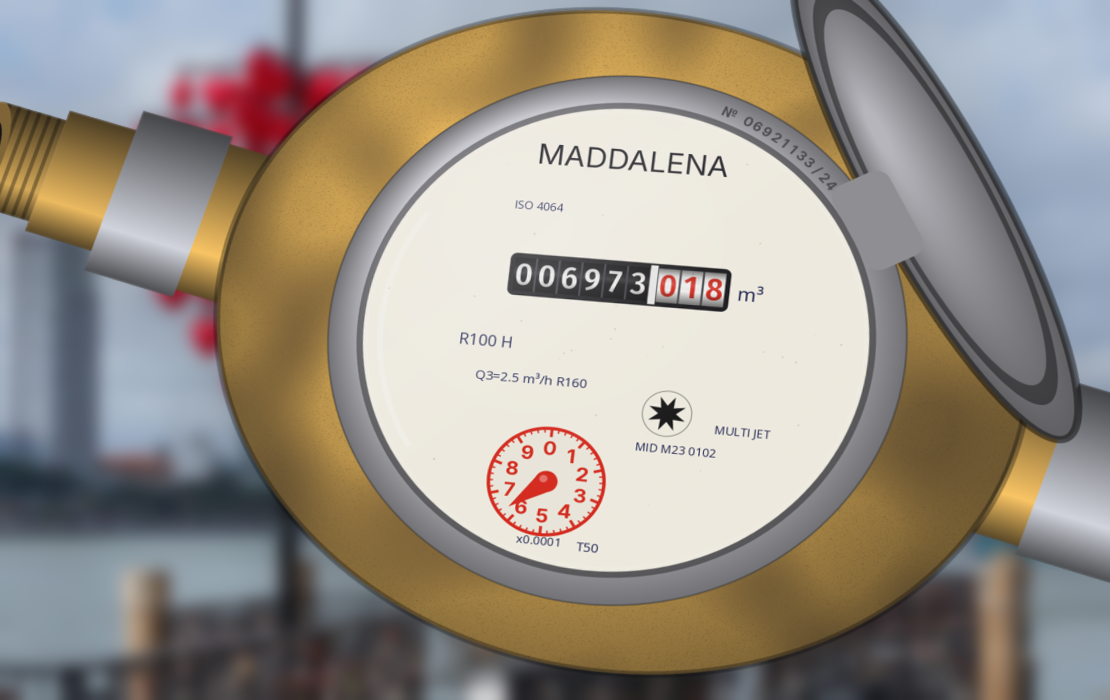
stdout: 6973.0186 m³
